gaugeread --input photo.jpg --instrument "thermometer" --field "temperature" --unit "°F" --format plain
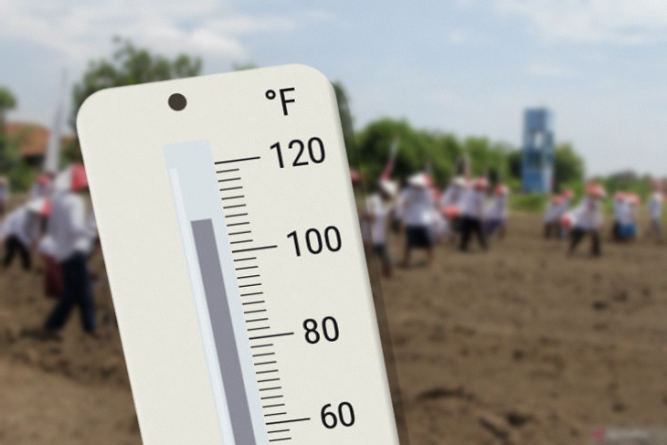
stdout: 108 °F
